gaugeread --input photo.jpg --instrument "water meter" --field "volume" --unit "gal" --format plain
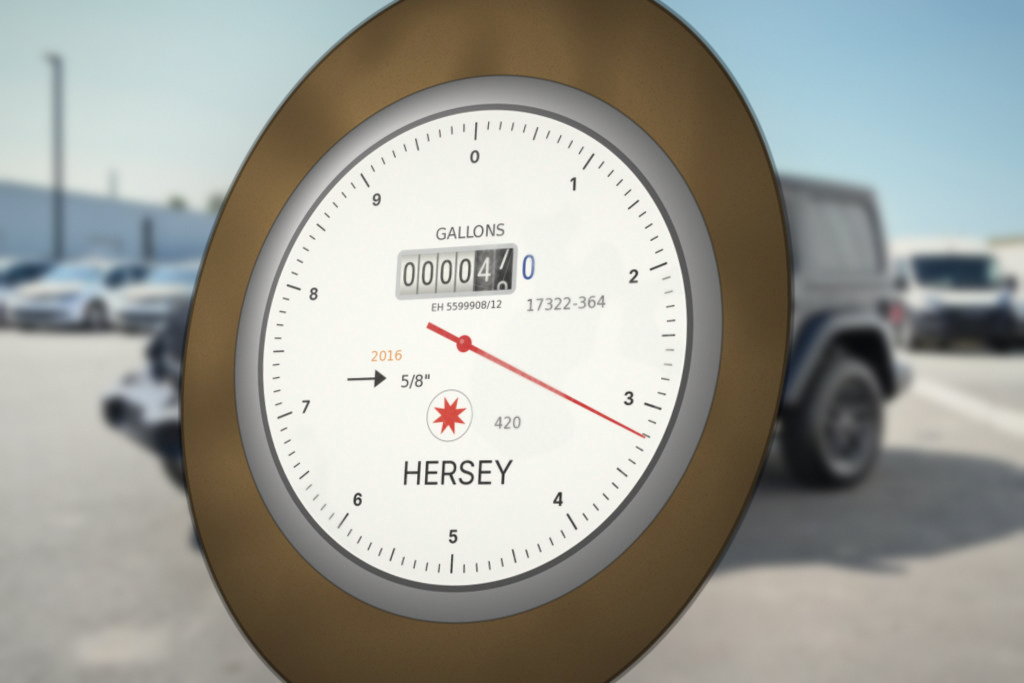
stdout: 473.2 gal
